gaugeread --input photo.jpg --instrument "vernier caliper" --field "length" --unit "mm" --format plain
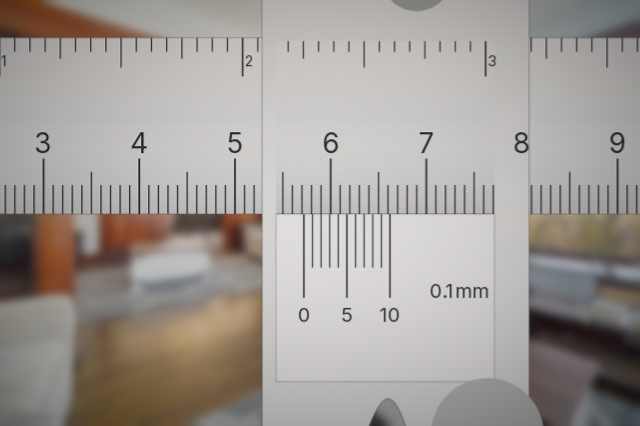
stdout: 57.2 mm
